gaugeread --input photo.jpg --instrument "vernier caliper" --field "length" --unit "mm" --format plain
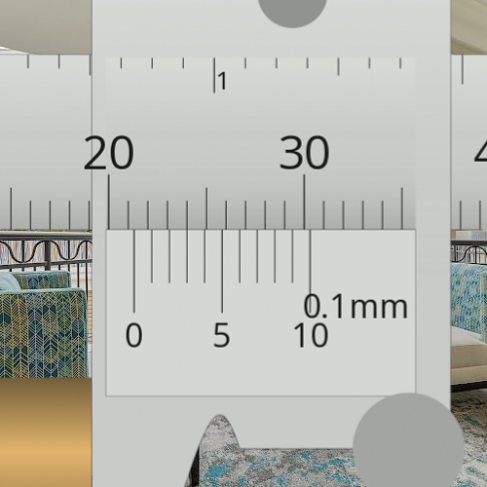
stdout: 21.3 mm
